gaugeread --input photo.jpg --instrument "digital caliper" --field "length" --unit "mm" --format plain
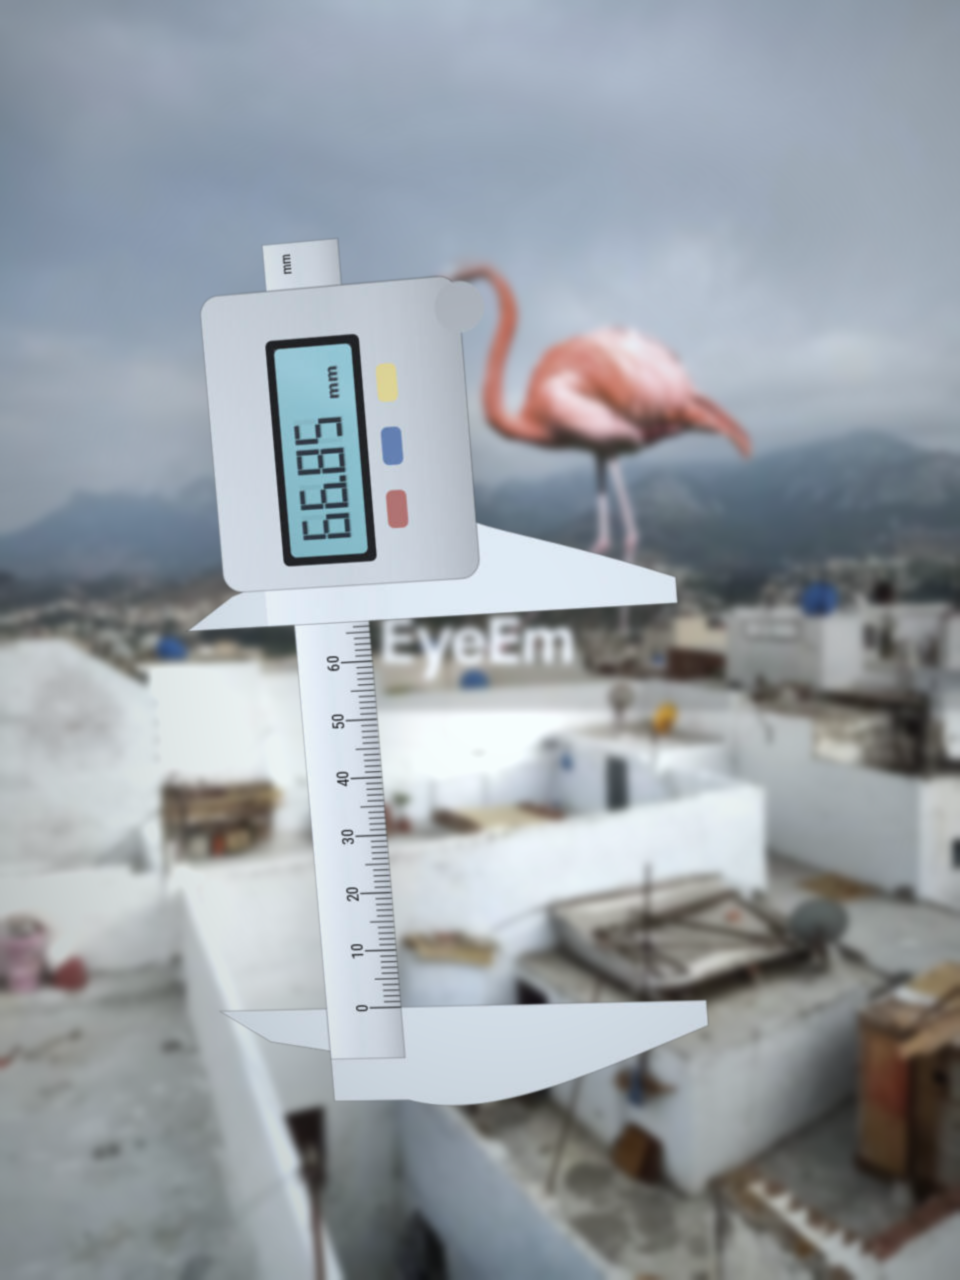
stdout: 66.85 mm
